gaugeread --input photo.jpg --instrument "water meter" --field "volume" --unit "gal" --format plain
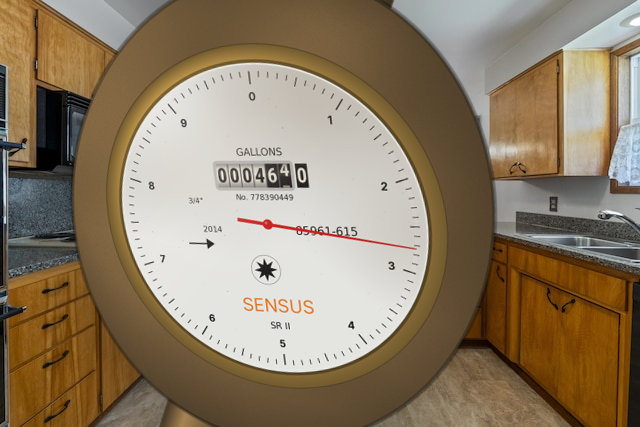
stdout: 4642.7 gal
